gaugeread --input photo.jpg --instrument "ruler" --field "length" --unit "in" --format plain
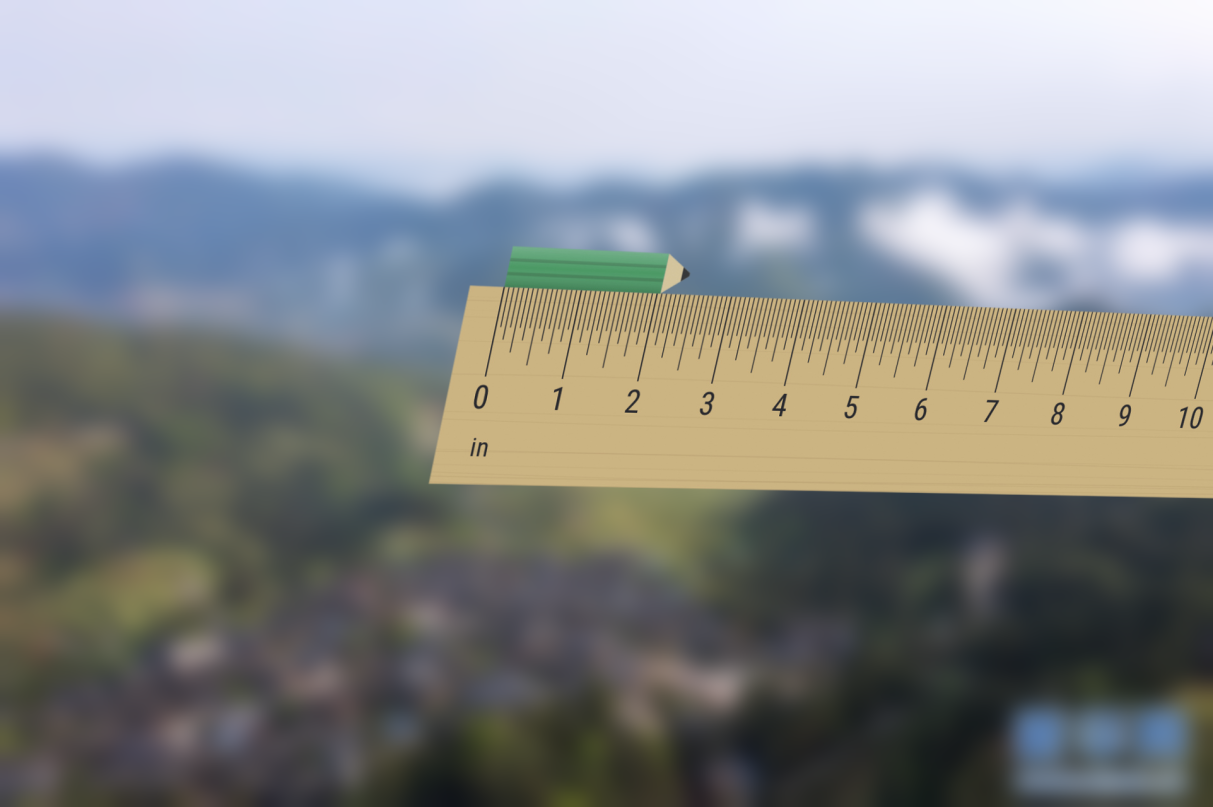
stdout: 2.375 in
